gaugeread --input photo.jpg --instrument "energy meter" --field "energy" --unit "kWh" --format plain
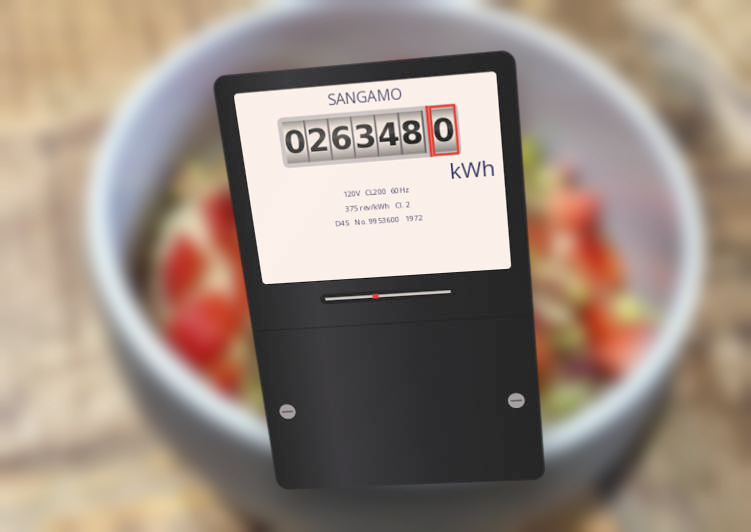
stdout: 26348.0 kWh
